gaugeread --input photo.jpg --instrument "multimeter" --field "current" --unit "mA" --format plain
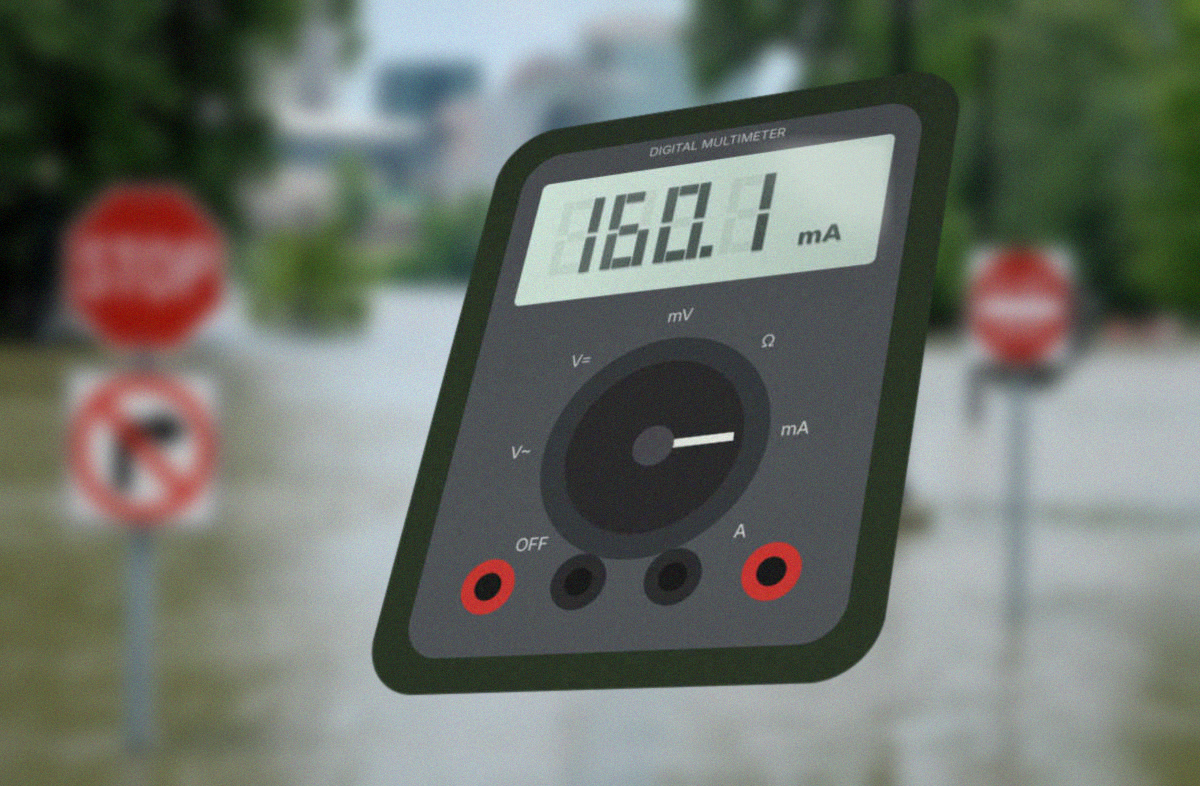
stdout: 160.1 mA
